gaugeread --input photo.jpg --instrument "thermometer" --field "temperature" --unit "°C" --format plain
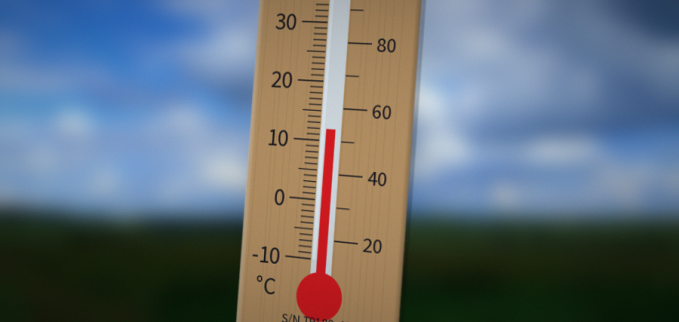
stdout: 12 °C
